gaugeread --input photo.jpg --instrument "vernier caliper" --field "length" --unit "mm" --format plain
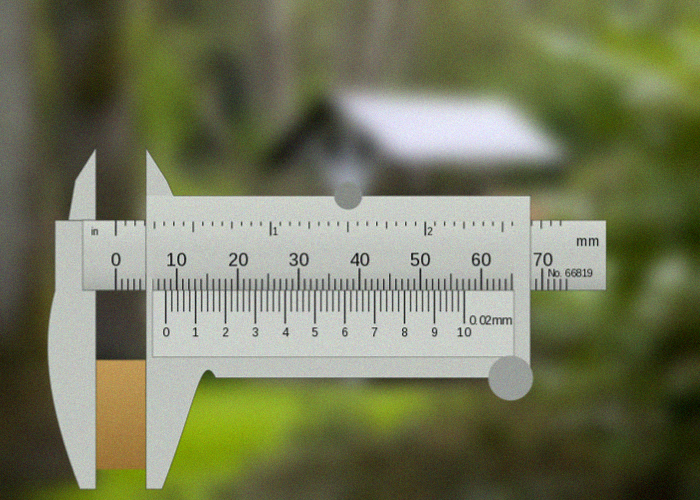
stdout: 8.2 mm
